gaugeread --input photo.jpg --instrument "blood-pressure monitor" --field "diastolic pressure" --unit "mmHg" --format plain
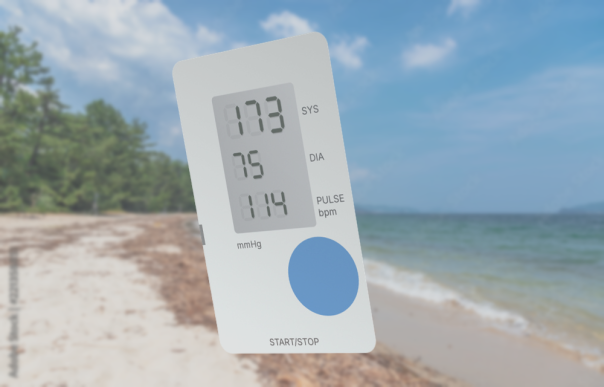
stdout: 75 mmHg
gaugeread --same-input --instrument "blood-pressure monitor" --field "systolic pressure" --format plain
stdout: 173 mmHg
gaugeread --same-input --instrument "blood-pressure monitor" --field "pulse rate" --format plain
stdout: 114 bpm
